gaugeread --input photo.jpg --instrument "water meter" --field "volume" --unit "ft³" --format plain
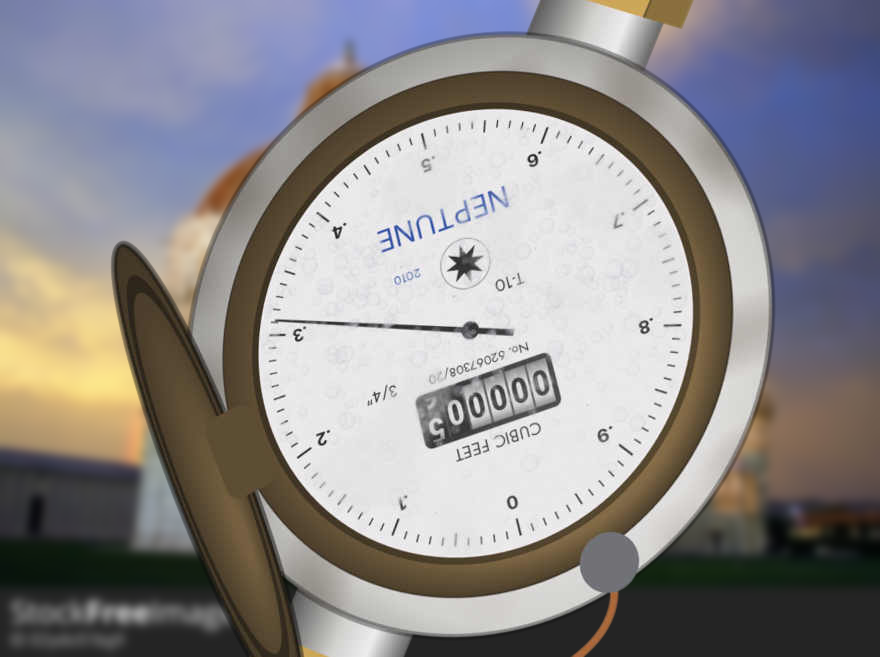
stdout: 5.31 ft³
